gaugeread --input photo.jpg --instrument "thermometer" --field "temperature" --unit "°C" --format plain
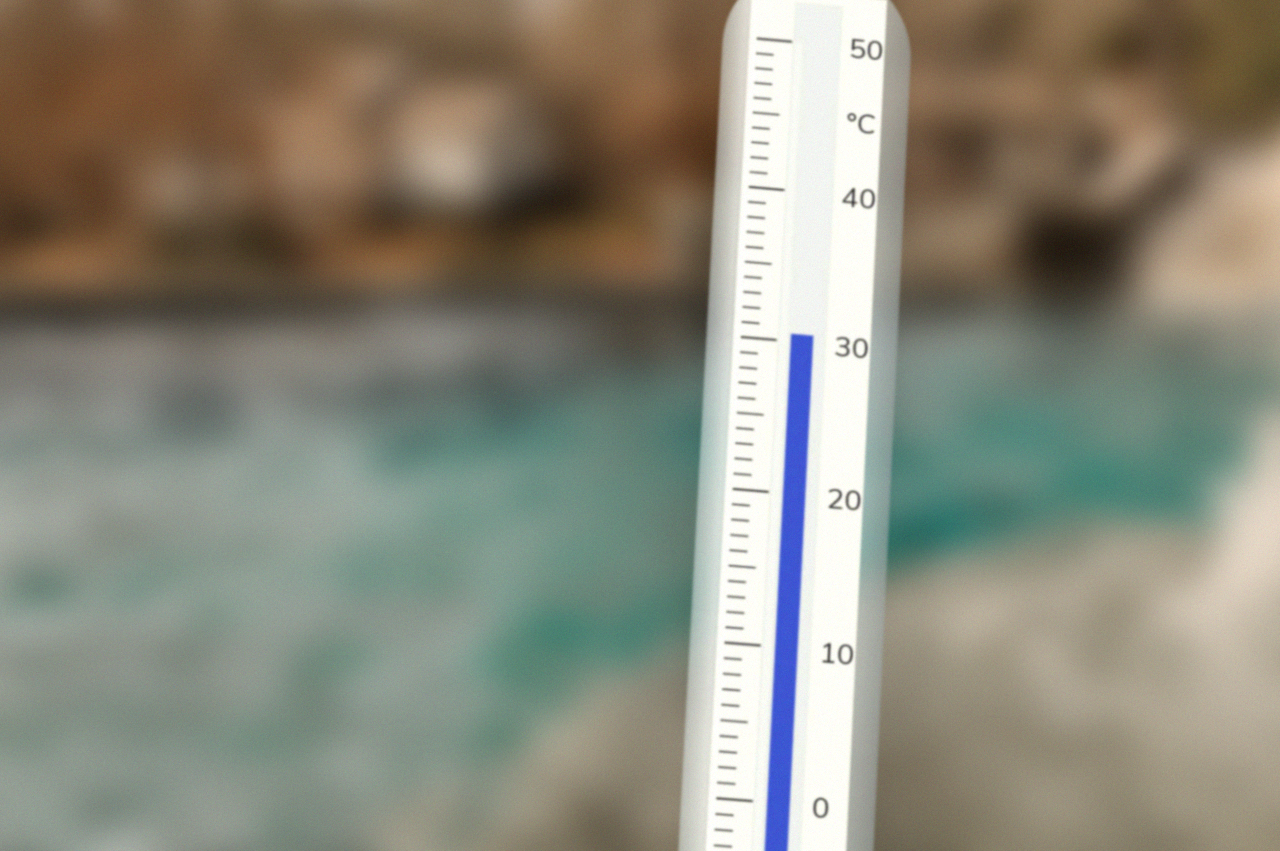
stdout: 30.5 °C
